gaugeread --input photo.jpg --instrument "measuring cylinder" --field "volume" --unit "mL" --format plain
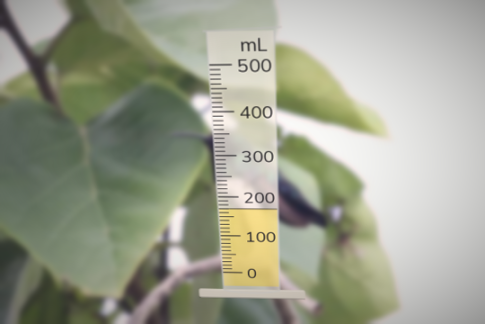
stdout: 170 mL
